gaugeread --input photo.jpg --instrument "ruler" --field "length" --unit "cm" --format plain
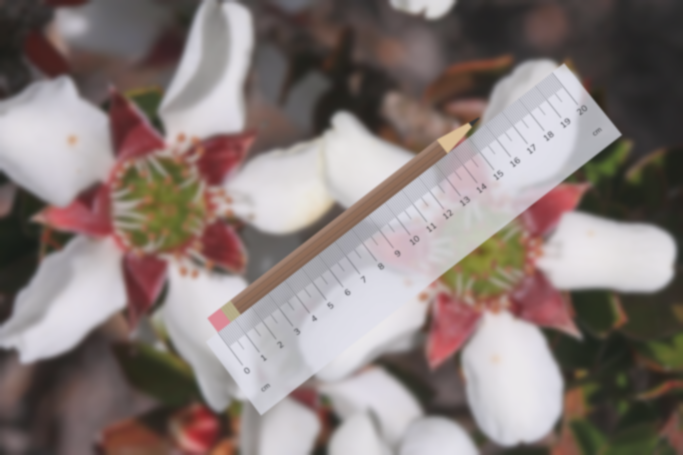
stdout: 16 cm
